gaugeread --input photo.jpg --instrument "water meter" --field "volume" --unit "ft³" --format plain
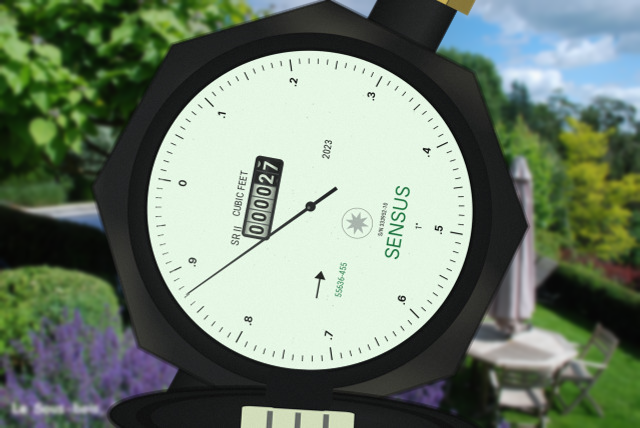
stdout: 26.87 ft³
